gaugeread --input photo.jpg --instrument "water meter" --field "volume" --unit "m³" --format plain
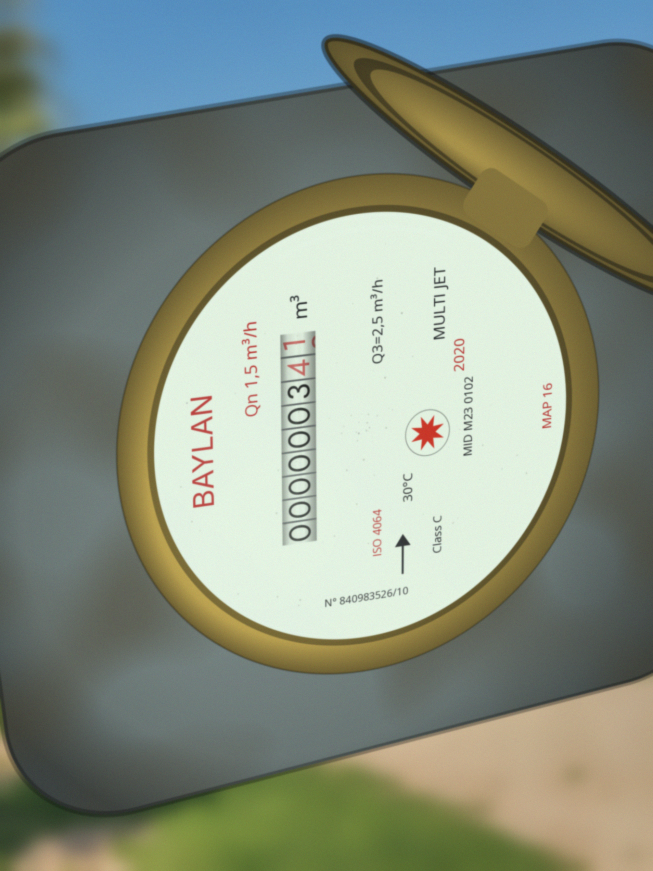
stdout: 3.41 m³
